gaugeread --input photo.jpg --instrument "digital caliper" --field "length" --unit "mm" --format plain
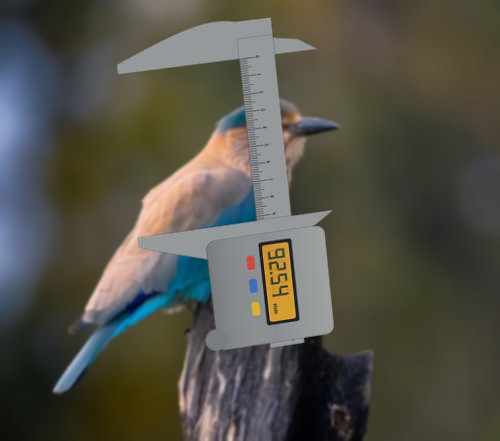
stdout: 92.54 mm
